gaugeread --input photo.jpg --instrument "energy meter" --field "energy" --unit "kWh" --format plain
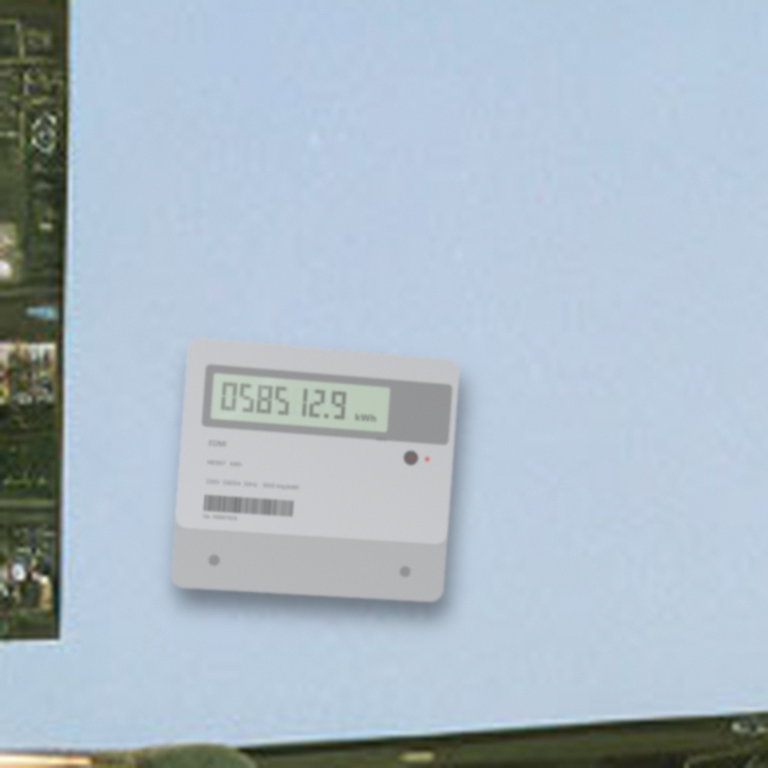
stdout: 58512.9 kWh
